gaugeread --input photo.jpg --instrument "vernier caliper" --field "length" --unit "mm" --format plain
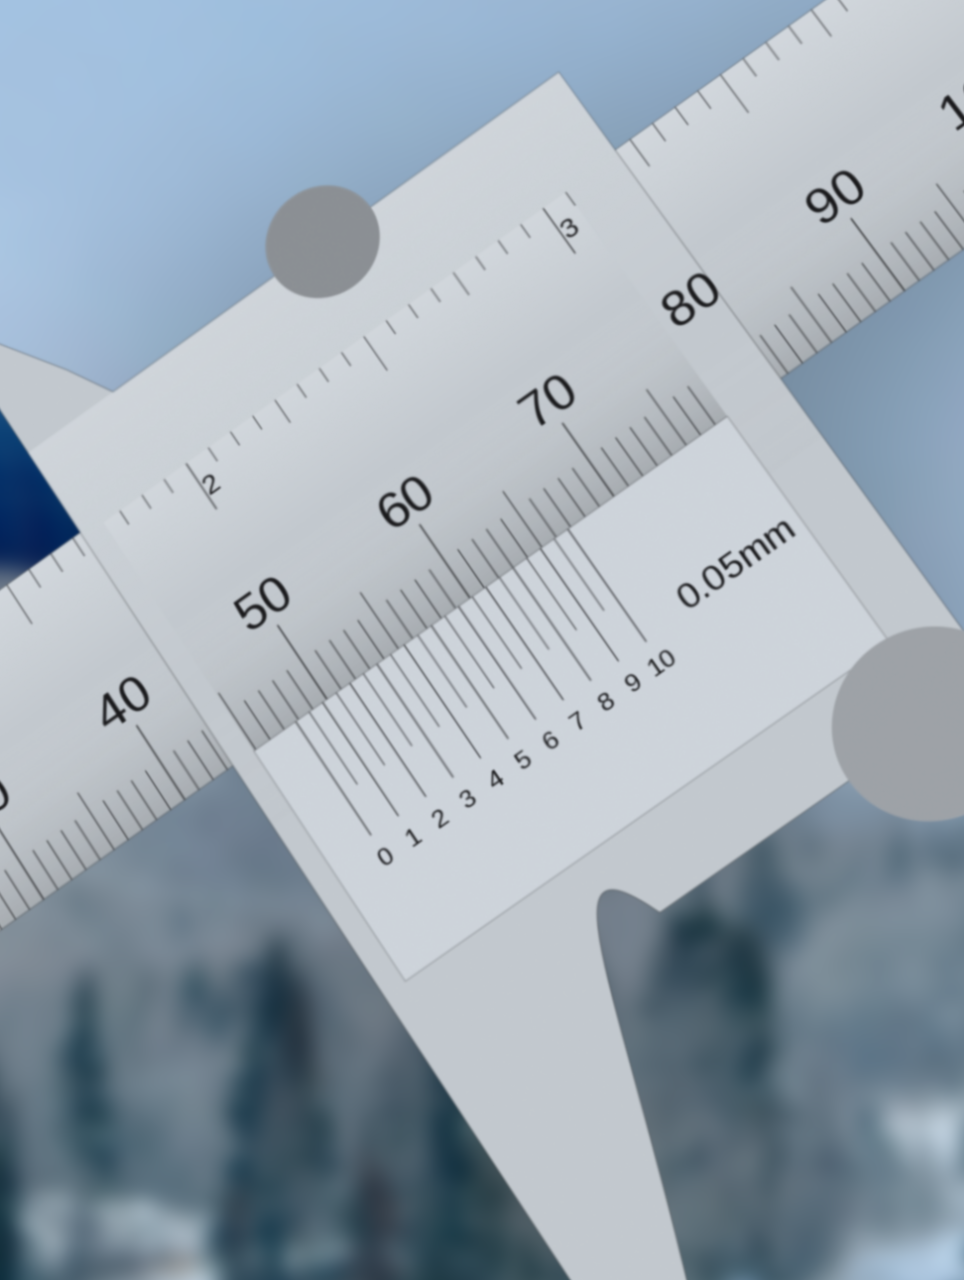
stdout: 47.8 mm
